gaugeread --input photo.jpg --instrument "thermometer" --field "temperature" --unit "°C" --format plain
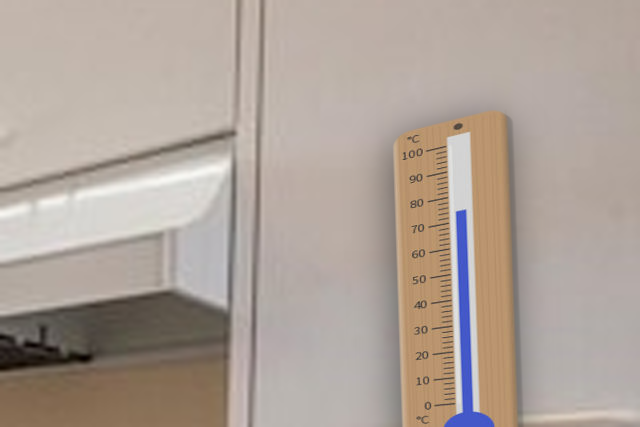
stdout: 74 °C
